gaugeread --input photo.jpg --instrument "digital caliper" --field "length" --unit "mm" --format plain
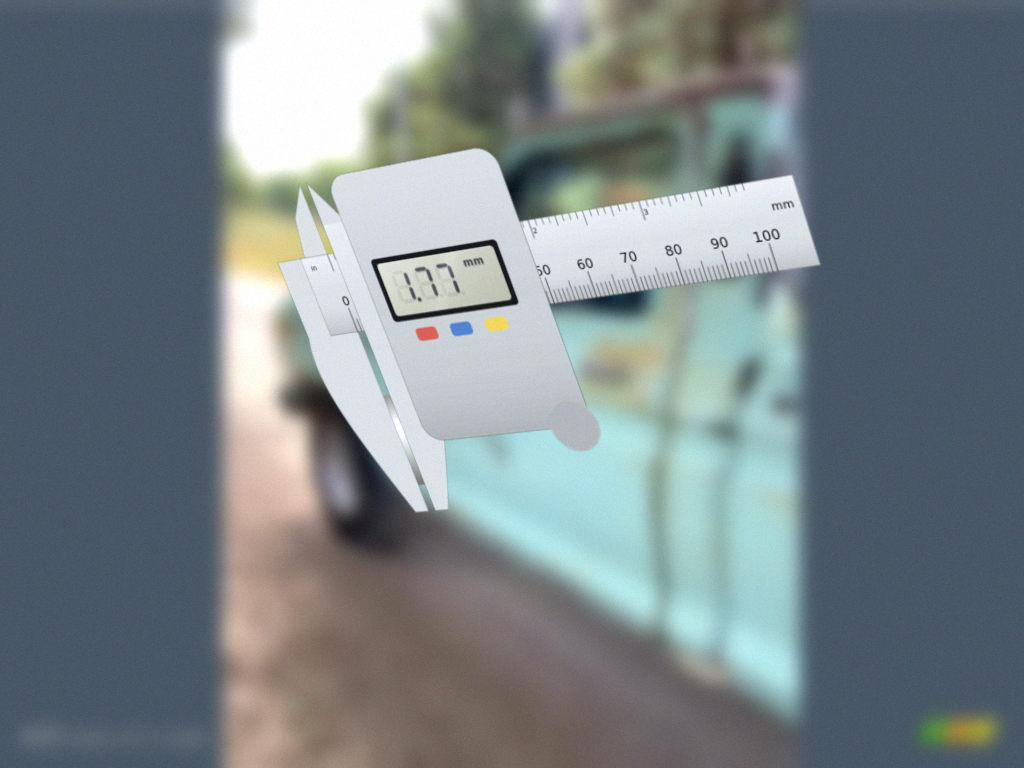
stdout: 1.77 mm
